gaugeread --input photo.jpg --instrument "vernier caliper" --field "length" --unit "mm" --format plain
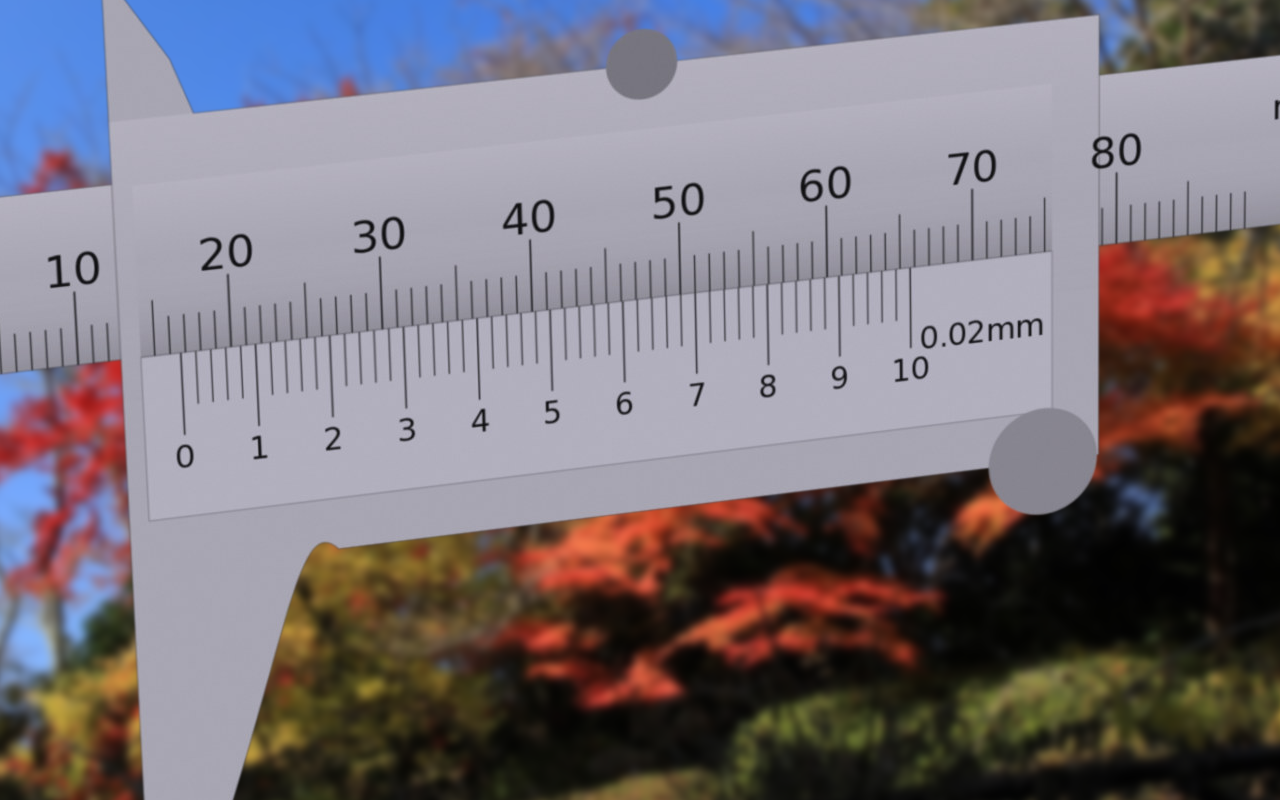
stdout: 16.7 mm
